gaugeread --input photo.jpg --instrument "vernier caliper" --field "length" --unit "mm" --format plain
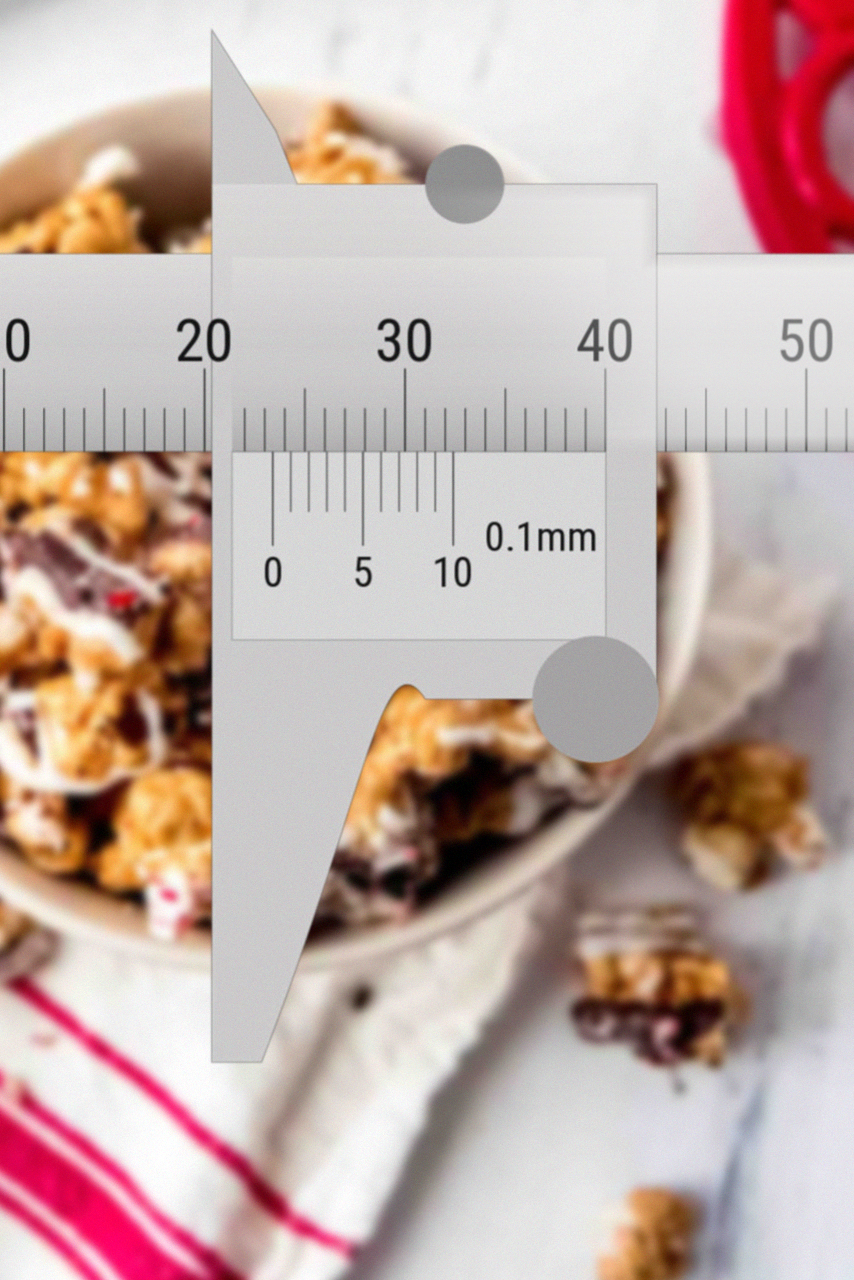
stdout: 23.4 mm
